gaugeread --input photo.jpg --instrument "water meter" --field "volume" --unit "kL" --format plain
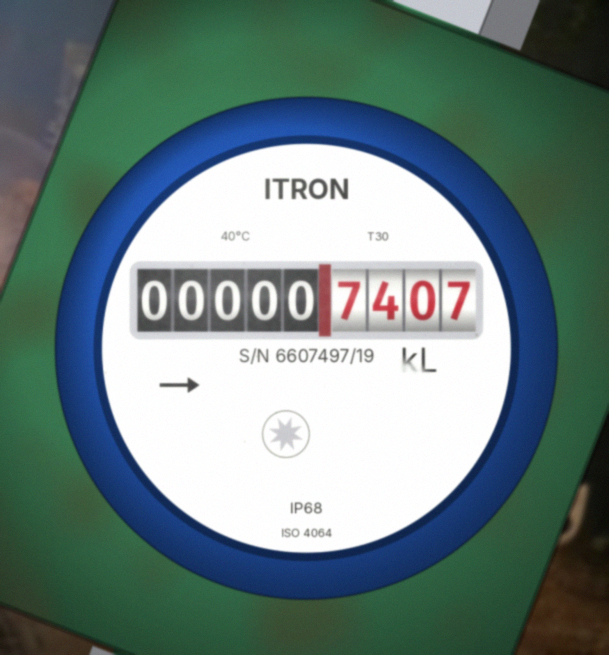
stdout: 0.7407 kL
